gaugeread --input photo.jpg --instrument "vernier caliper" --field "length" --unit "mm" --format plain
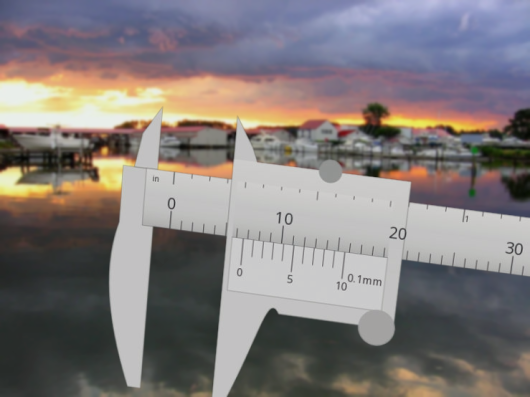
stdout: 6.6 mm
